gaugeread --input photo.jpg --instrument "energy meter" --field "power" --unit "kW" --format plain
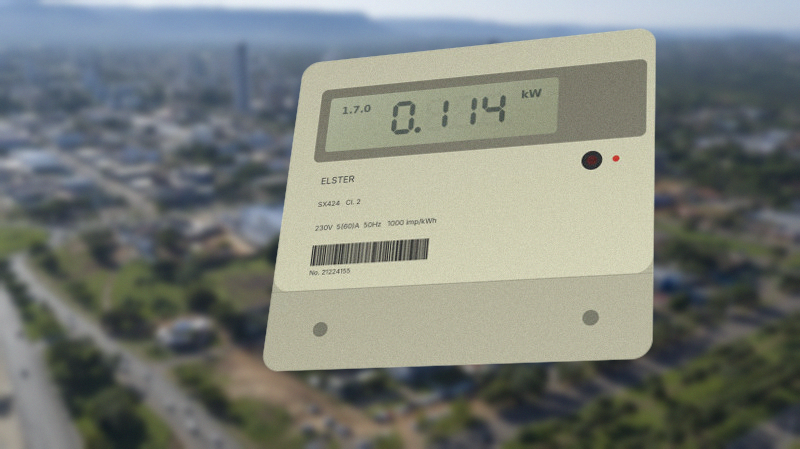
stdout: 0.114 kW
